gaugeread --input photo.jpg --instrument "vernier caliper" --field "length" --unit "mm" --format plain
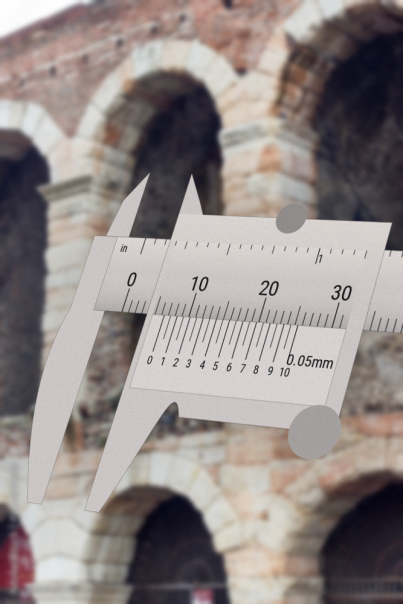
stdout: 6.4 mm
